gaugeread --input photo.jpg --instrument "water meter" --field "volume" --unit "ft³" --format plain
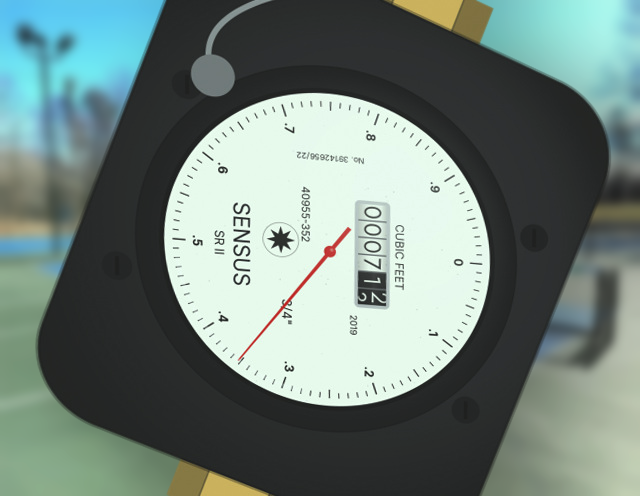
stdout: 712.35 ft³
